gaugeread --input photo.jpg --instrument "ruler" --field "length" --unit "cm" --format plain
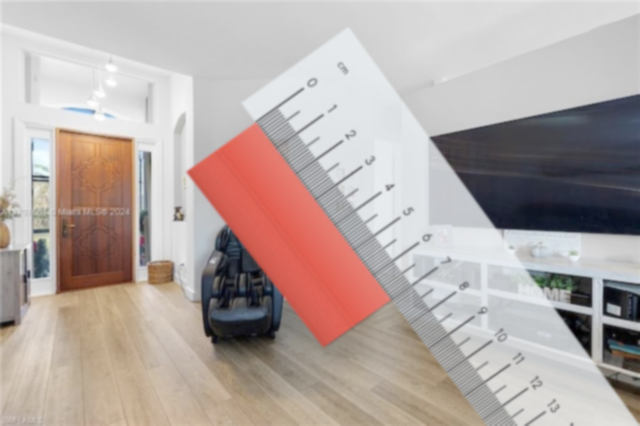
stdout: 7 cm
